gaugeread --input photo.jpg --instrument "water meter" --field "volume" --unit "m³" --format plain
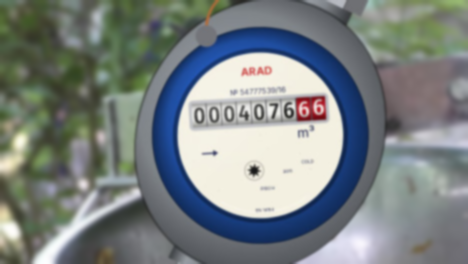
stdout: 4076.66 m³
